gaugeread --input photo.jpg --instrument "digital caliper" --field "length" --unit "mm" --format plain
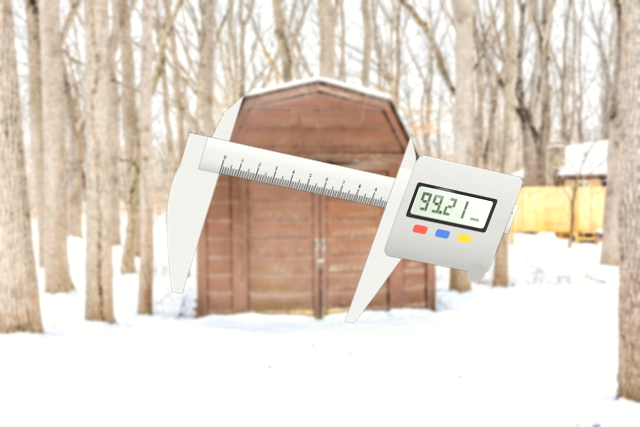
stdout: 99.21 mm
